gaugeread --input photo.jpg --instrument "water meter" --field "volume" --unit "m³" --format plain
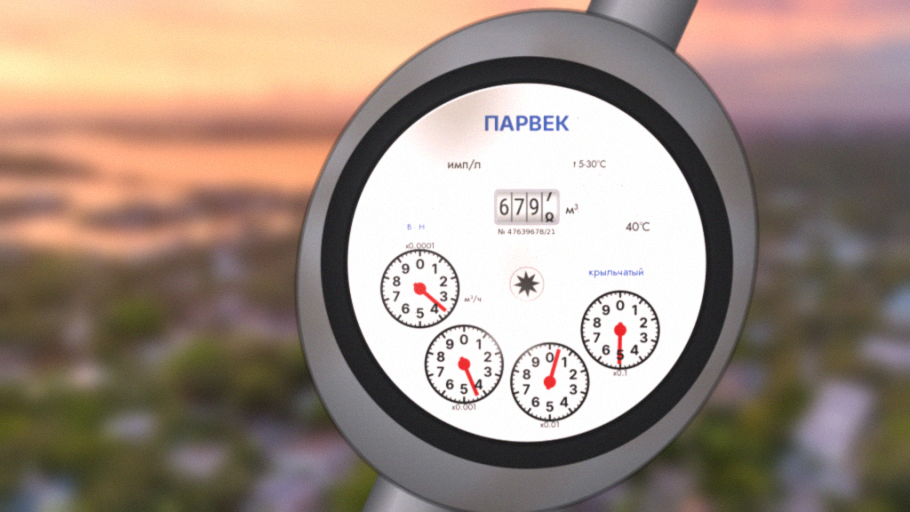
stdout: 6797.5043 m³
